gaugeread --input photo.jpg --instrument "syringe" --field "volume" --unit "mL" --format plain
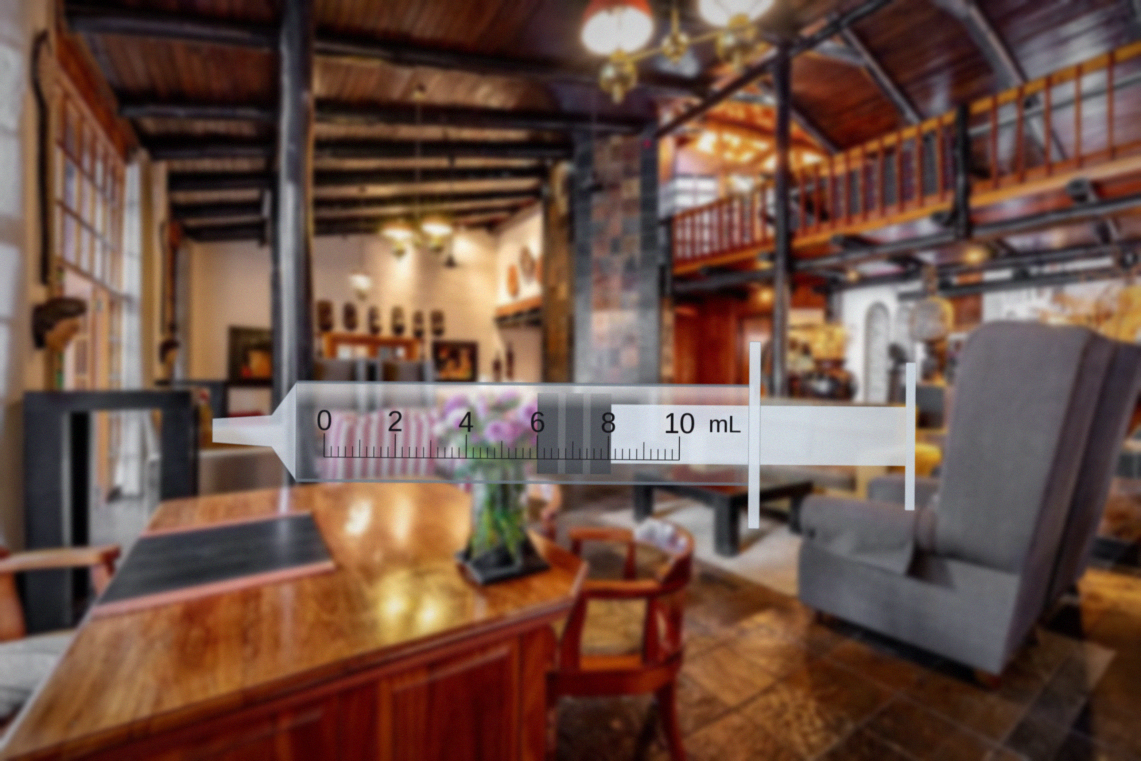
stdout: 6 mL
